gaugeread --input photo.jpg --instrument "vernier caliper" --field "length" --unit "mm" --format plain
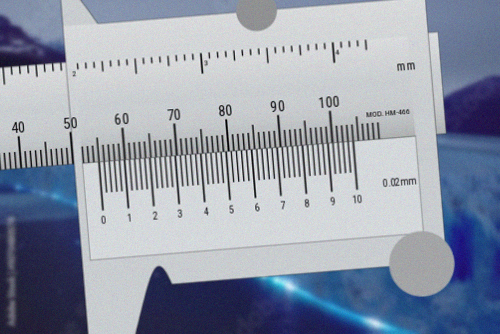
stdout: 55.0 mm
